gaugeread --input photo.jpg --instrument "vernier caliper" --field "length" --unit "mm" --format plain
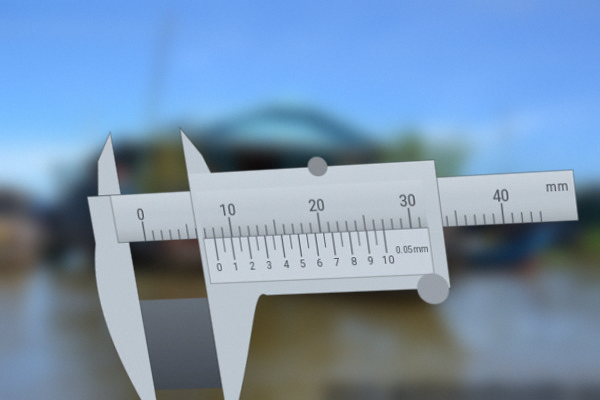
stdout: 8.0 mm
